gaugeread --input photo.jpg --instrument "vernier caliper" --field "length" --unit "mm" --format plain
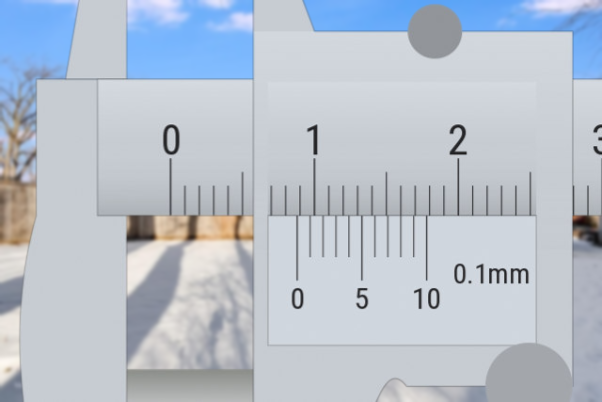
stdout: 8.8 mm
